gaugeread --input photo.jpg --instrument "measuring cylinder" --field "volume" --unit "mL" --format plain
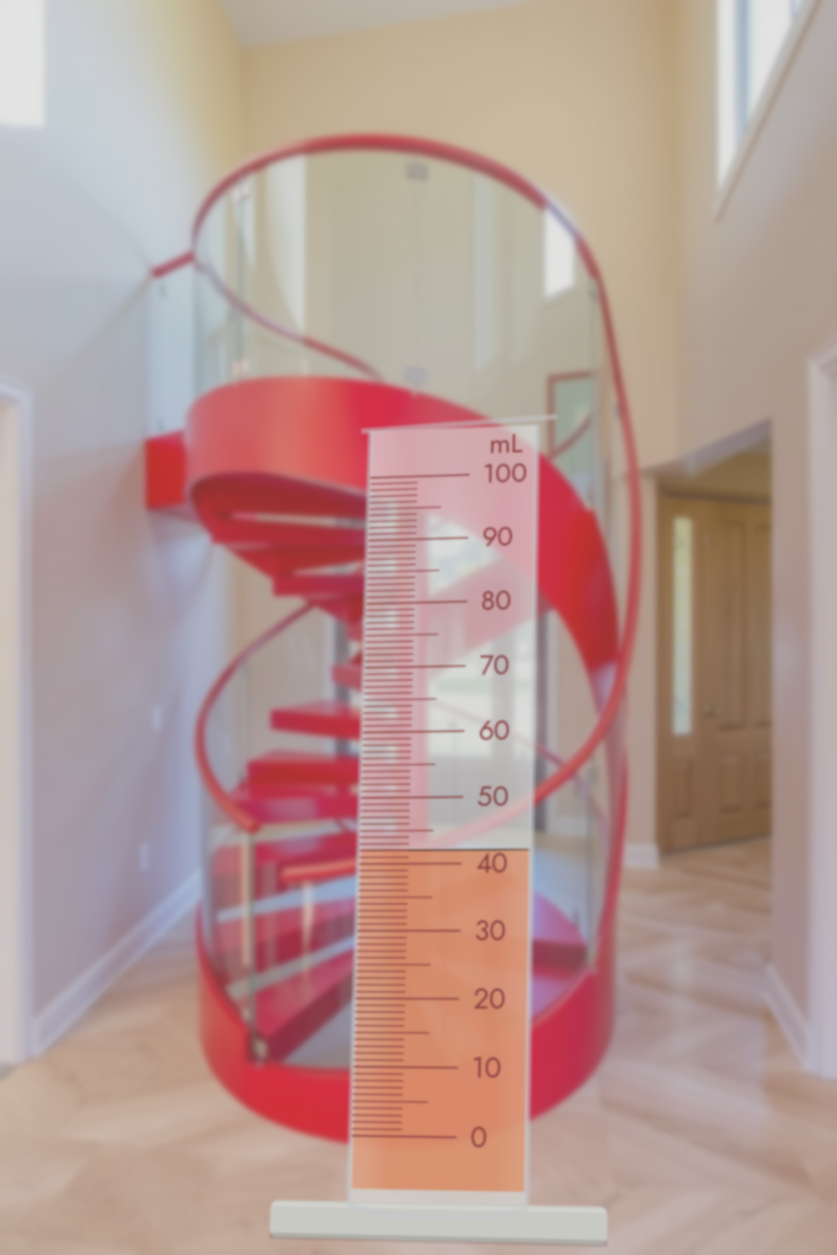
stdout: 42 mL
